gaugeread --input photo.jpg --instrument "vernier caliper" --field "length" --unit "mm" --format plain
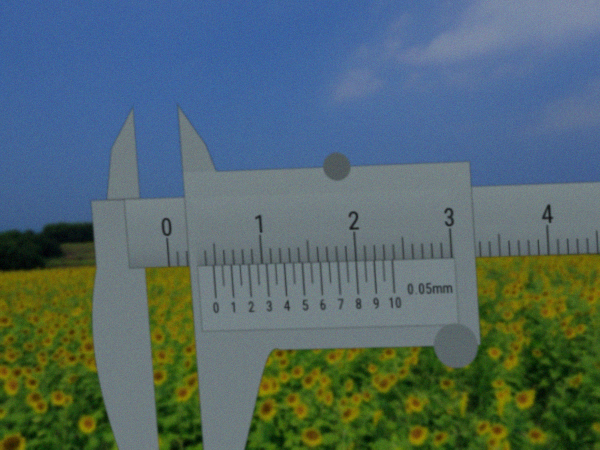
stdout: 4.8 mm
